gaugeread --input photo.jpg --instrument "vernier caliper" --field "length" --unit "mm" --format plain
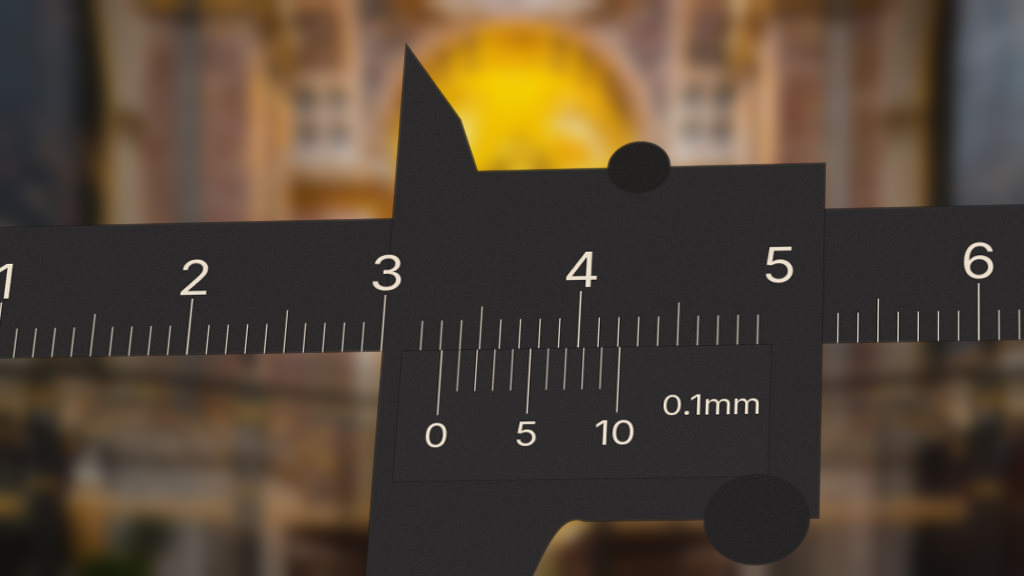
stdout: 33.1 mm
